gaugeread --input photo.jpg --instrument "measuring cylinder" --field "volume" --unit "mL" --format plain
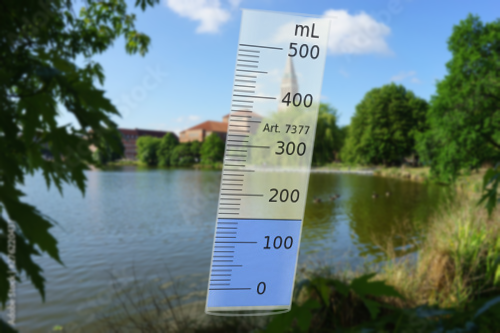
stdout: 150 mL
